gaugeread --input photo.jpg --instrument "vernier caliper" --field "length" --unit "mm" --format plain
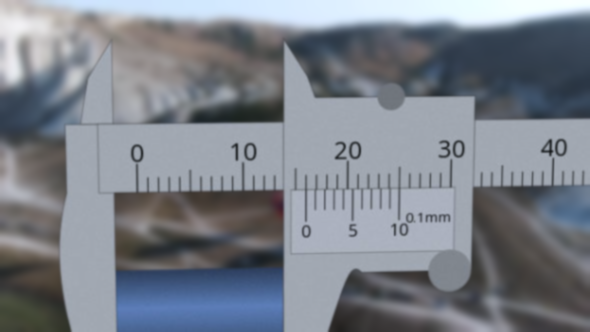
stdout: 16.0 mm
